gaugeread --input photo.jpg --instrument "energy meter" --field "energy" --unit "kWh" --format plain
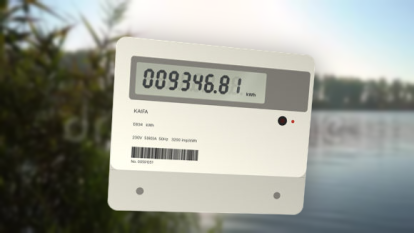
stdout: 9346.81 kWh
